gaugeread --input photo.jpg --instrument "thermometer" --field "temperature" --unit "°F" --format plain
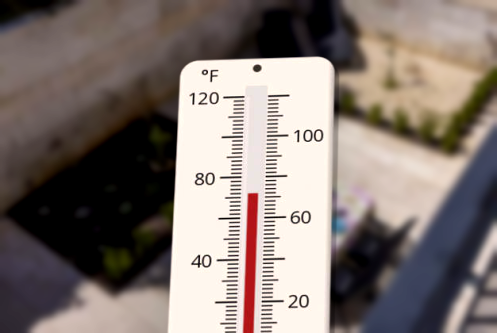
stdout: 72 °F
